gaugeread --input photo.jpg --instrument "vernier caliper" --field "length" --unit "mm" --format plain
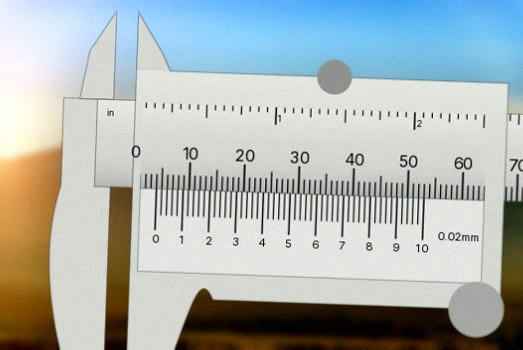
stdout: 4.0 mm
